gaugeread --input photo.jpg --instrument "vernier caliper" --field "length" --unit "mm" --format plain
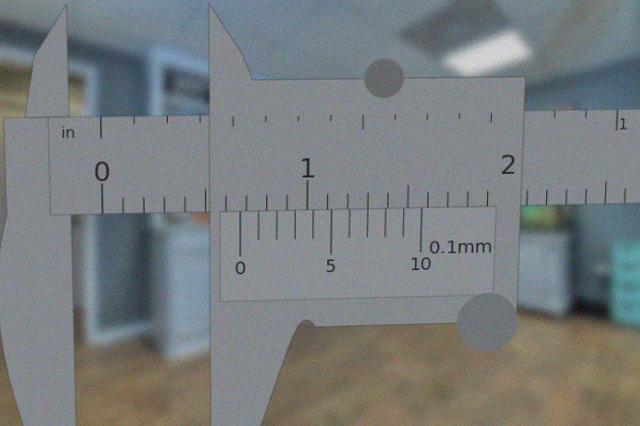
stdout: 6.7 mm
